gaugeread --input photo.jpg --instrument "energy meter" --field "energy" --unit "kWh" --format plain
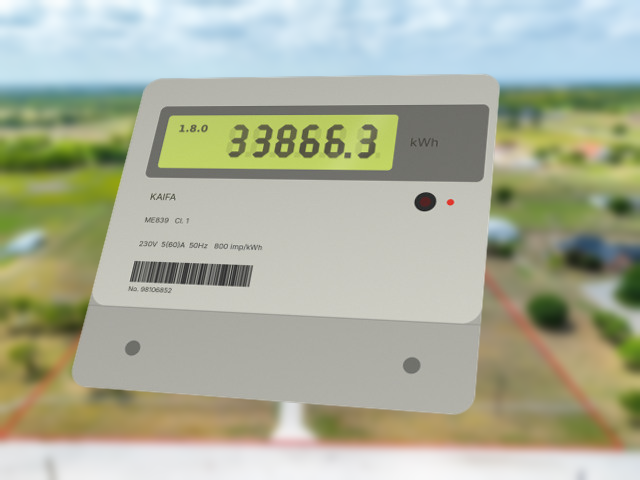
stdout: 33866.3 kWh
